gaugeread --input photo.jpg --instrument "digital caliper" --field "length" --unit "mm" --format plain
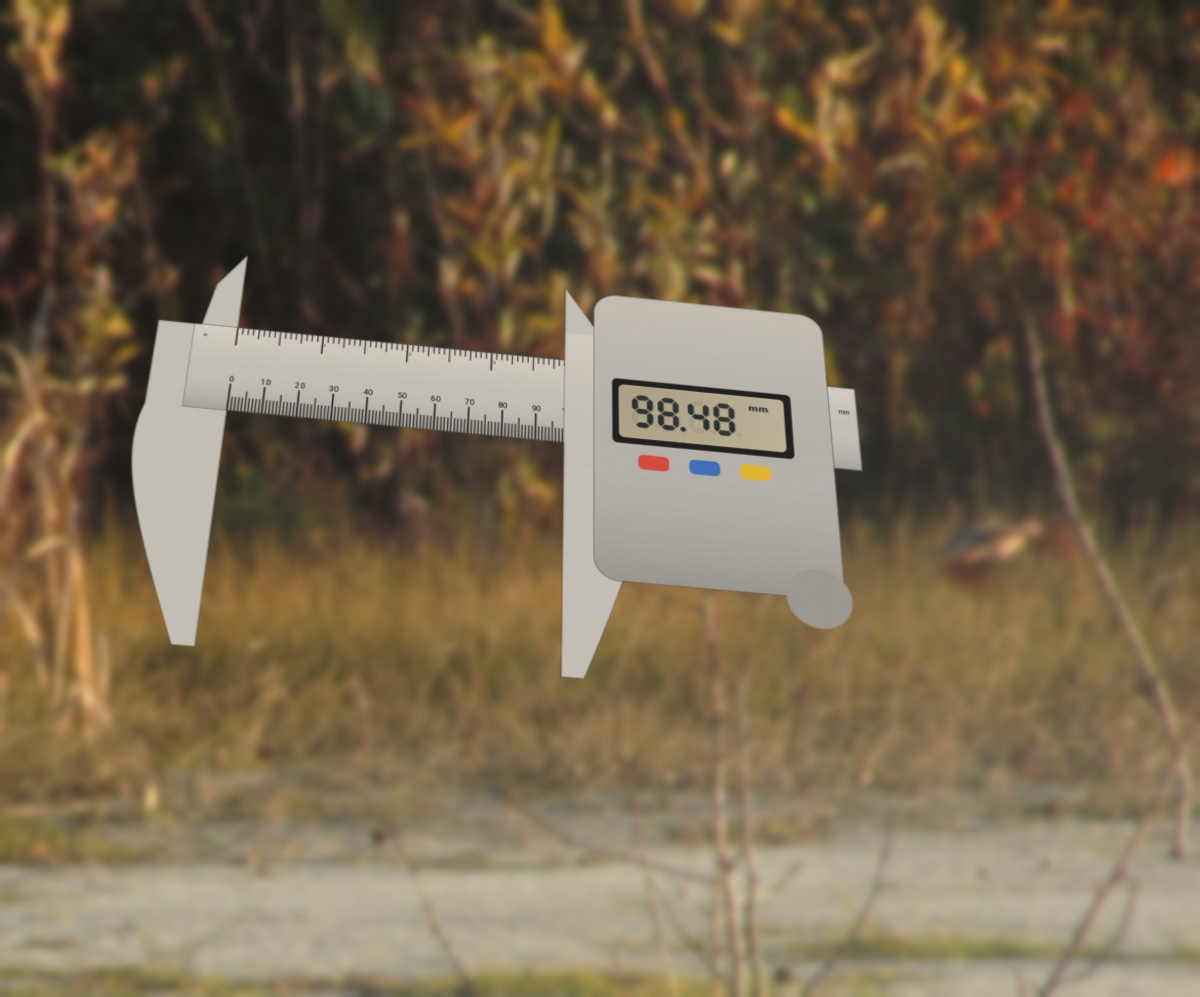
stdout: 98.48 mm
